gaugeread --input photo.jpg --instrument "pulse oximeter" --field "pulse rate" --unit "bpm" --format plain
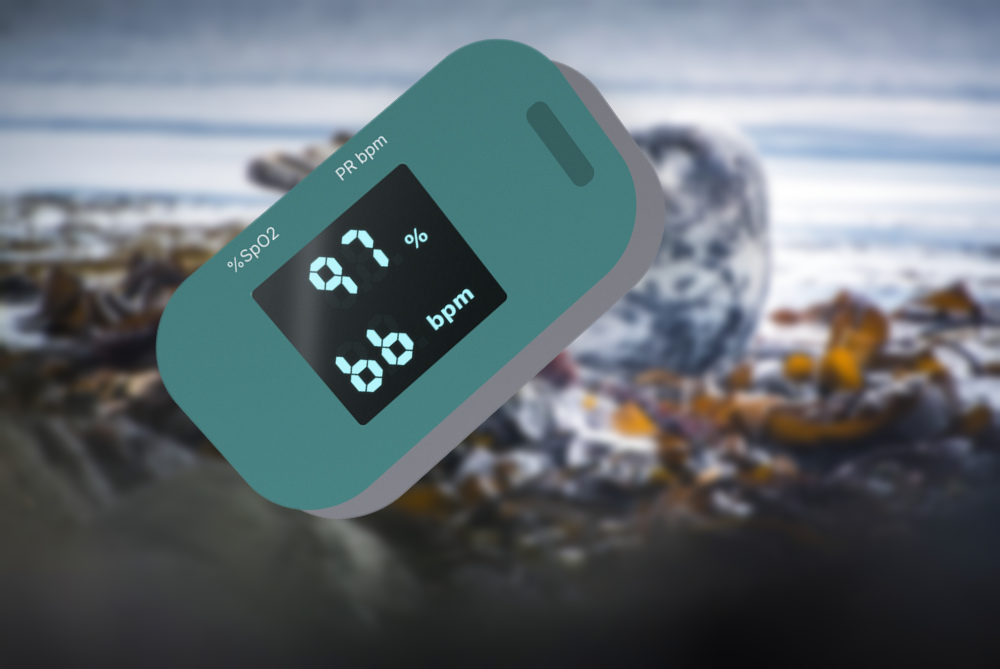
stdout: 66 bpm
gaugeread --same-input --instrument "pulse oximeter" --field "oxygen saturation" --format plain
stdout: 97 %
